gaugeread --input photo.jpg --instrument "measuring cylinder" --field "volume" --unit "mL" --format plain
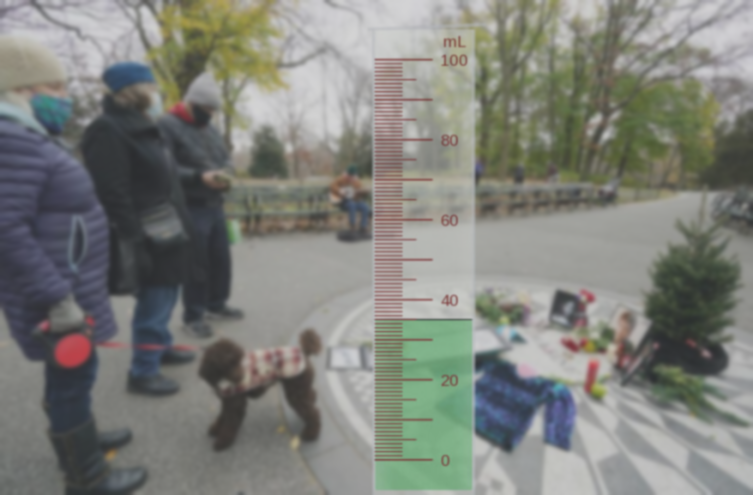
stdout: 35 mL
